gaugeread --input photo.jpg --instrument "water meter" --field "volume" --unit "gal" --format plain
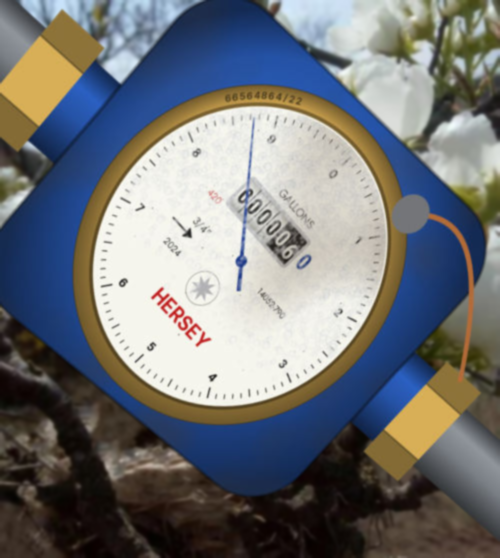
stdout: 58.7 gal
